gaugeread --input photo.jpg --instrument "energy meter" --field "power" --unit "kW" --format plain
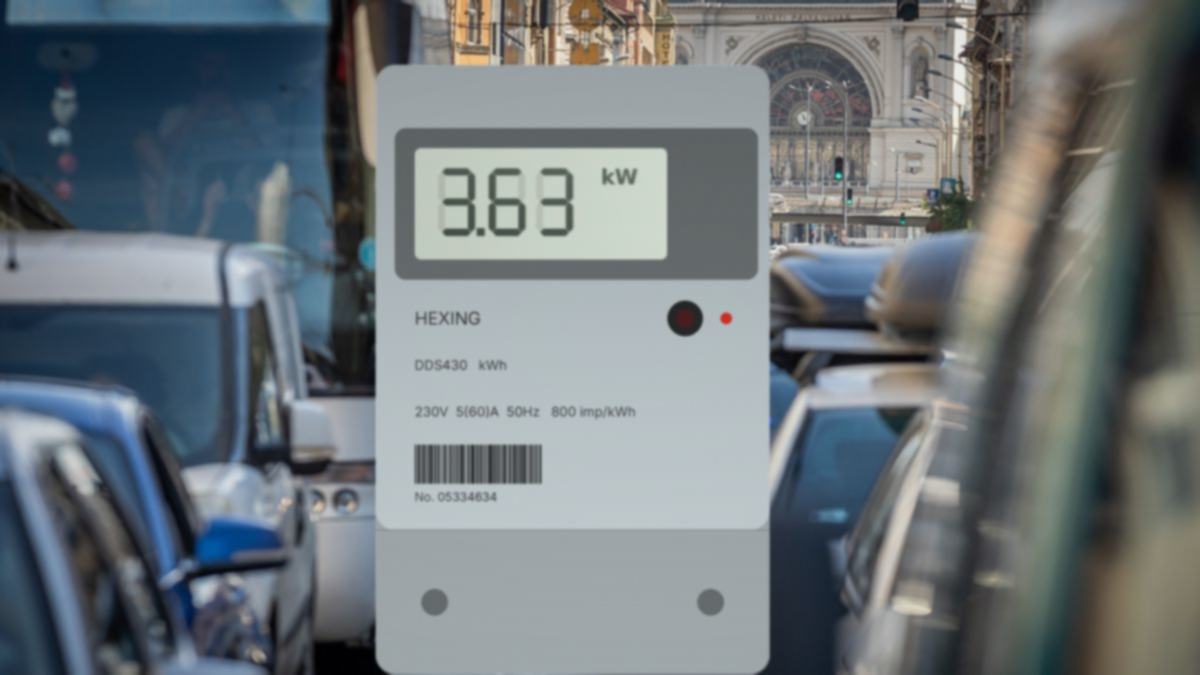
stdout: 3.63 kW
